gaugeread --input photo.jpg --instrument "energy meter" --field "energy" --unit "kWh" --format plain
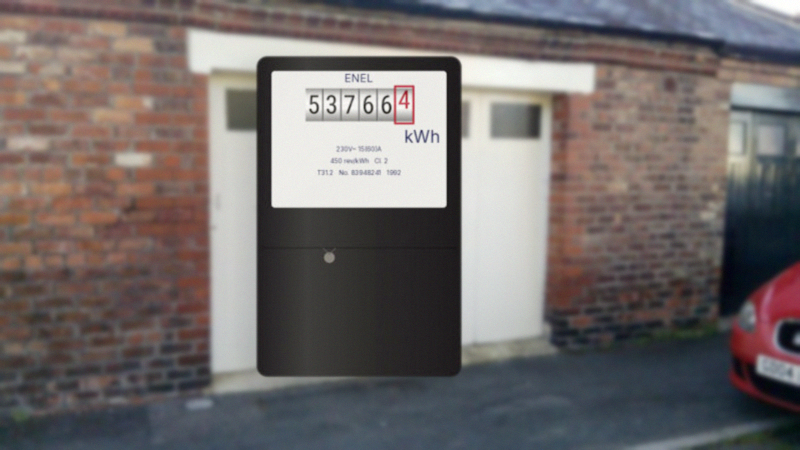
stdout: 53766.4 kWh
